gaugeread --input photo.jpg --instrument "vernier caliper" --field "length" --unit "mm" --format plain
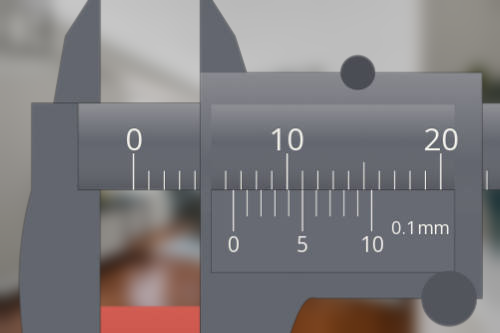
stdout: 6.5 mm
